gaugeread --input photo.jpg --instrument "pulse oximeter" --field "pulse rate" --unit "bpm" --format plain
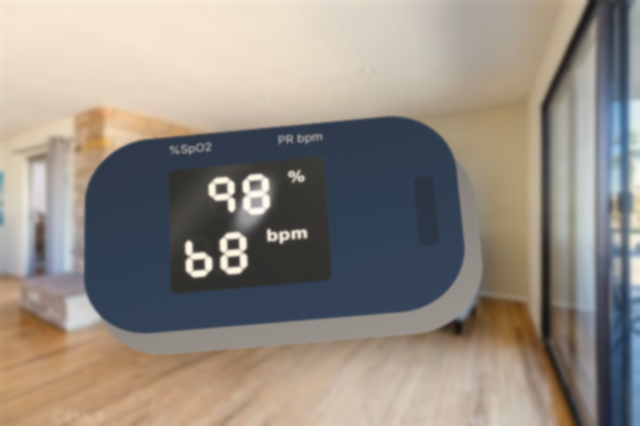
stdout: 68 bpm
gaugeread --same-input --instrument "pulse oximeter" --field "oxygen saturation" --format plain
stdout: 98 %
